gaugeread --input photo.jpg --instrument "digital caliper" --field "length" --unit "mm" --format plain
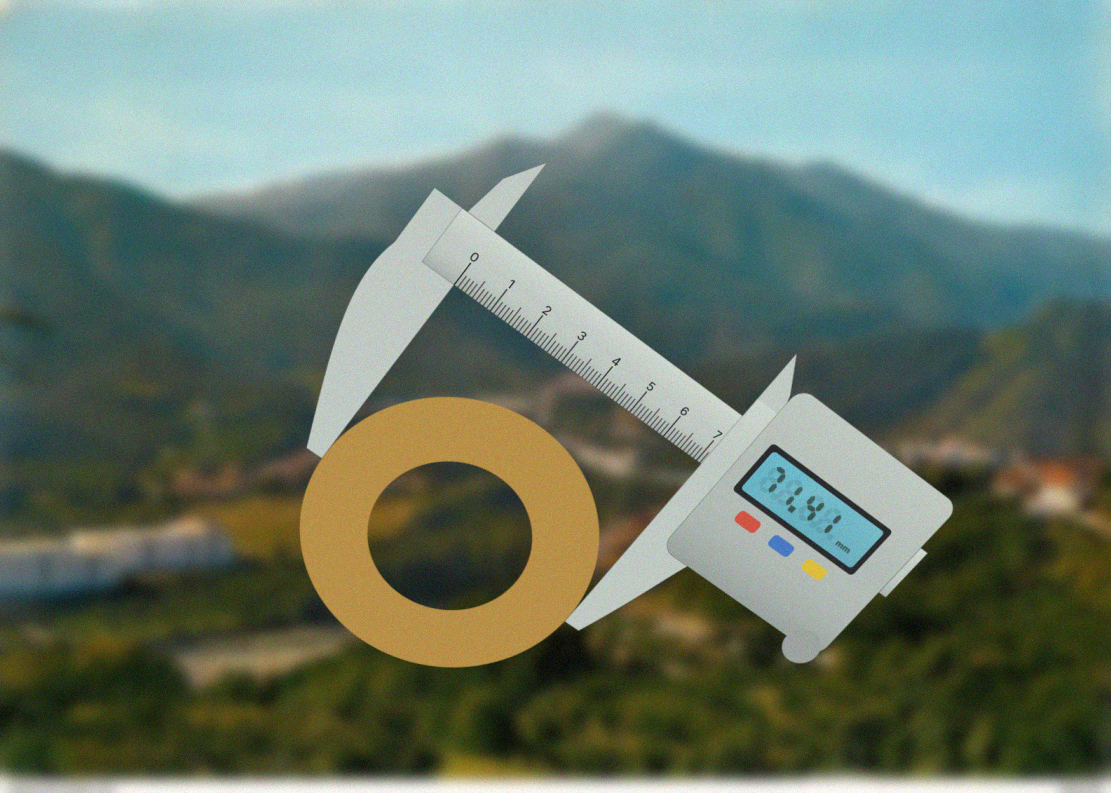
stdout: 71.41 mm
